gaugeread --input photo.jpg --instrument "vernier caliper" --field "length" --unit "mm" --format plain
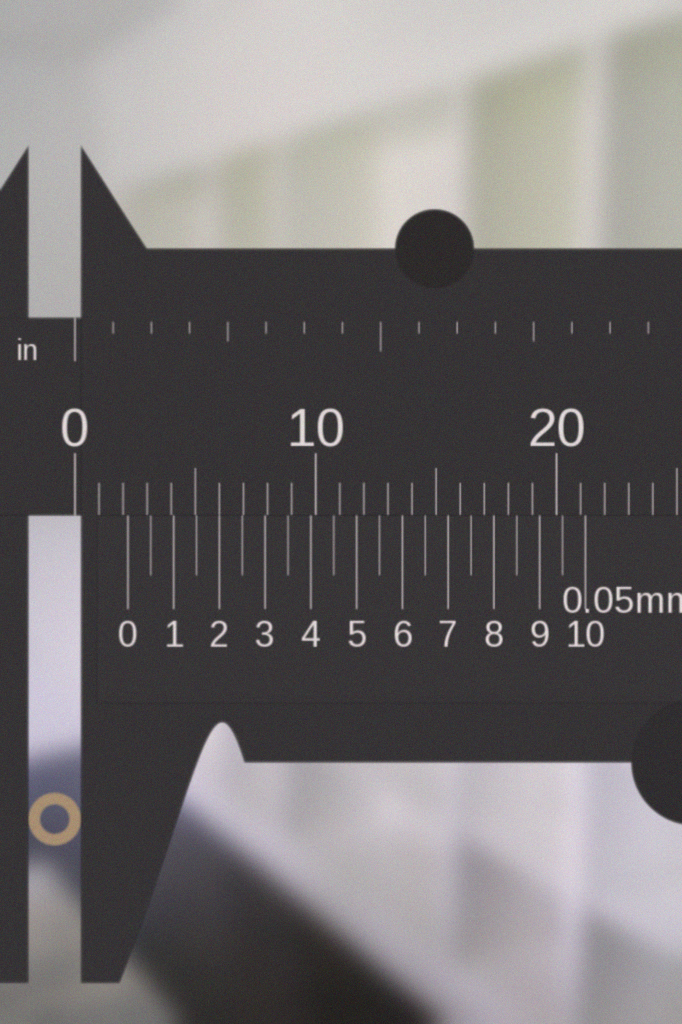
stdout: 2.2 mm
